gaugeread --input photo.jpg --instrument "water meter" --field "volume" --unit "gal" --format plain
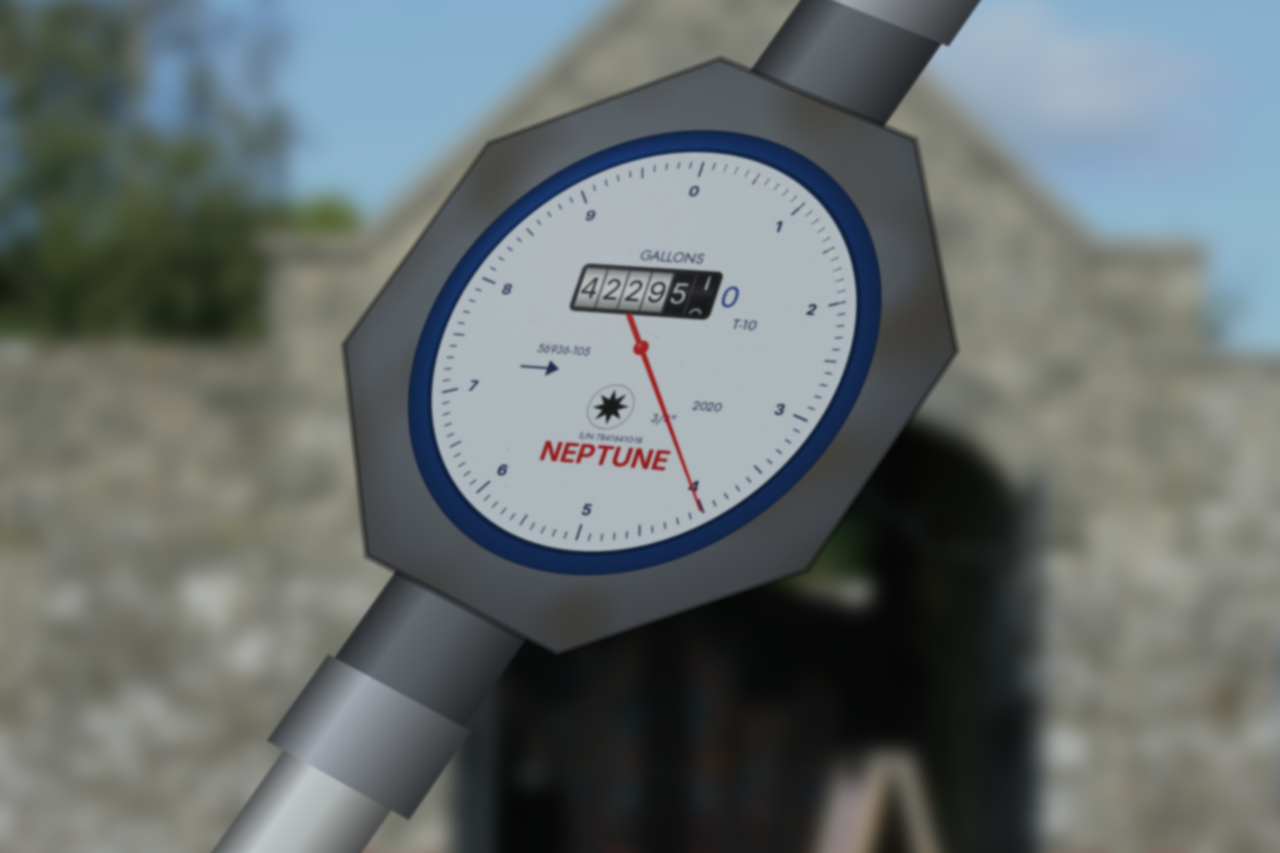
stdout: 4229514.0 gal
